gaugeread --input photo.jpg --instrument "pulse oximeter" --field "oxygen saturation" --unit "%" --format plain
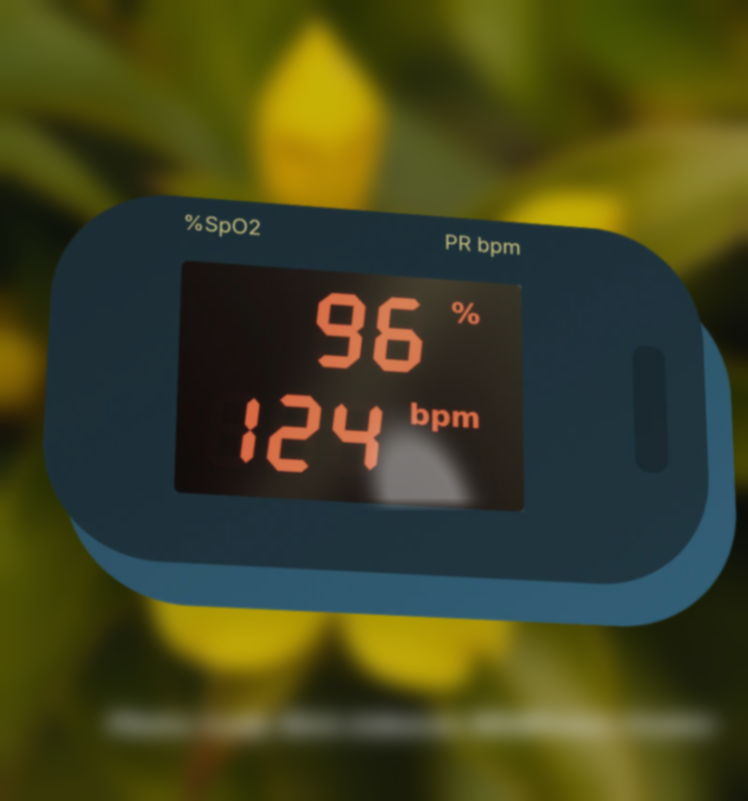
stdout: 96 %
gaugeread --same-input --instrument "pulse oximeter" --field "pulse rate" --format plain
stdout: 124 bpm
